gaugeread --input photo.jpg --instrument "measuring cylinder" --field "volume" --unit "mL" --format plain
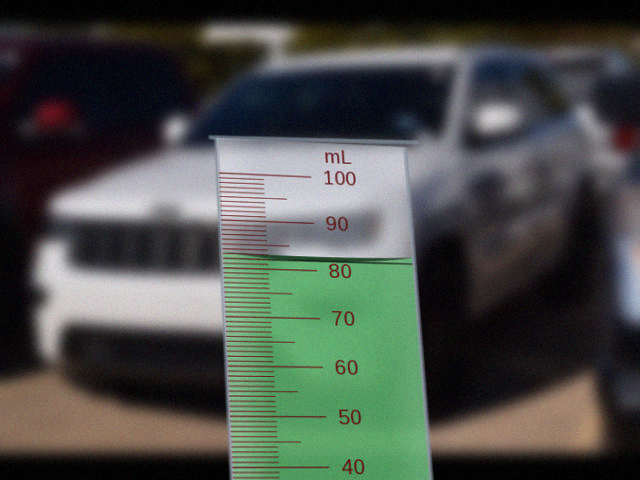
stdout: 82 mL
